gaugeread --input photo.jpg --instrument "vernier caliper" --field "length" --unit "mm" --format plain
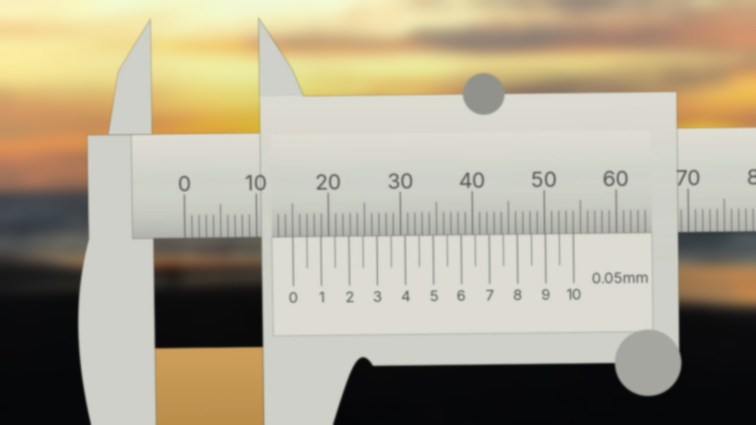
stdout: 15.0 mm
